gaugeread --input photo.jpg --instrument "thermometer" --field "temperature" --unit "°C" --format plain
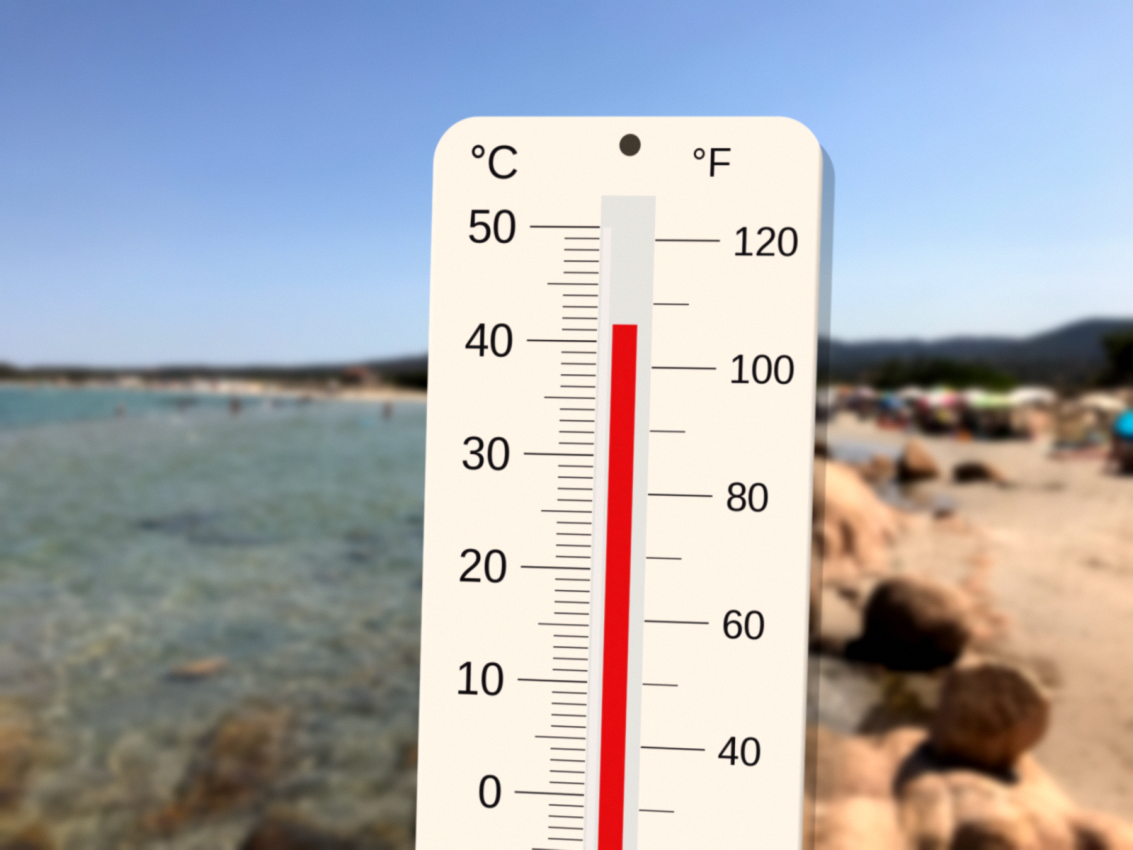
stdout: 41.5 °C
